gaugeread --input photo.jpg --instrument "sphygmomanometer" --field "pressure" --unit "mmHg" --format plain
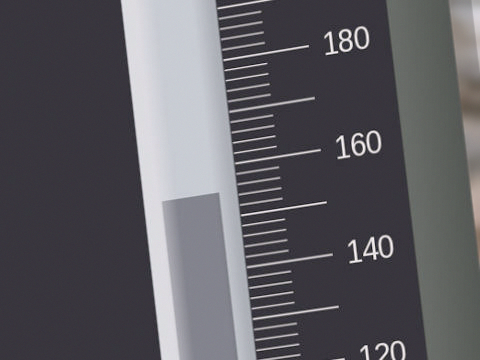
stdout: 155 mmHg
